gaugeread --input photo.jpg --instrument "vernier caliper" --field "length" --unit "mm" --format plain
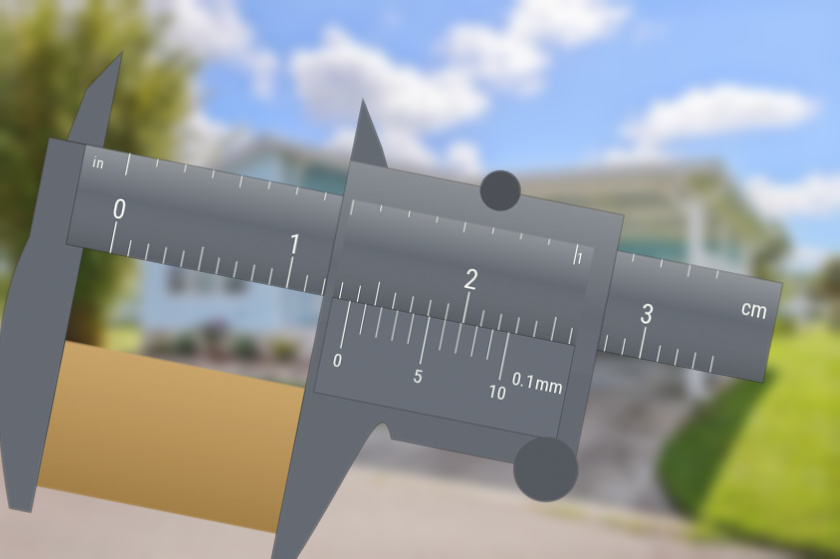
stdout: 13.6 mm
